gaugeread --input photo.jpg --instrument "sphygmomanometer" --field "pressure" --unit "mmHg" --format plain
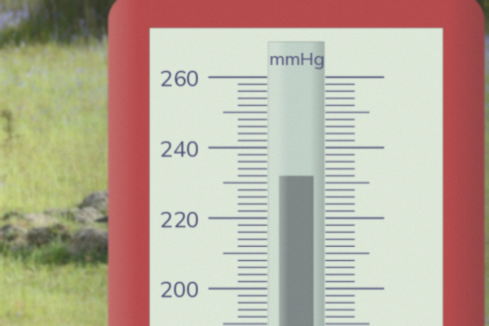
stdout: 232 mmHg
